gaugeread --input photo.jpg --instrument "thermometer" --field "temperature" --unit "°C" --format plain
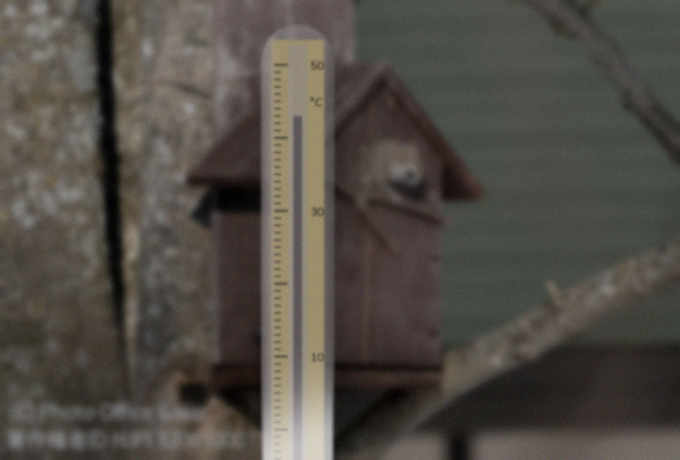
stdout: 43 °C
